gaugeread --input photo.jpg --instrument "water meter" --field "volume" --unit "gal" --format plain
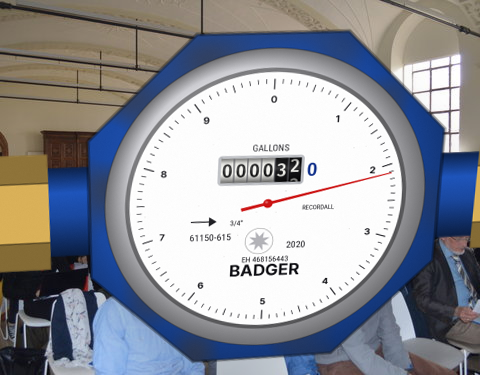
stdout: 322.1 gal
